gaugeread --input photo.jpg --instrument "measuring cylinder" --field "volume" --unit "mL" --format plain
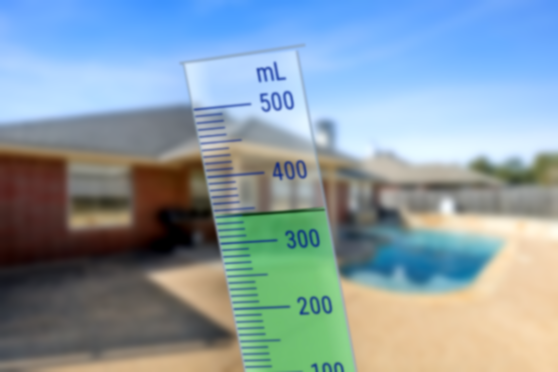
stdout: 340 mL
